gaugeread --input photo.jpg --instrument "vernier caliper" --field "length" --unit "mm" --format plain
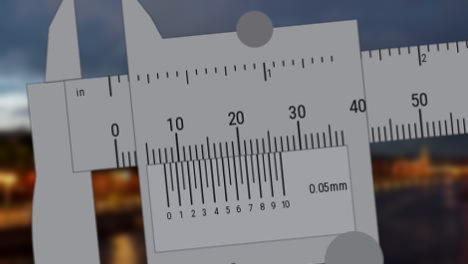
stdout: 7.6 mm
